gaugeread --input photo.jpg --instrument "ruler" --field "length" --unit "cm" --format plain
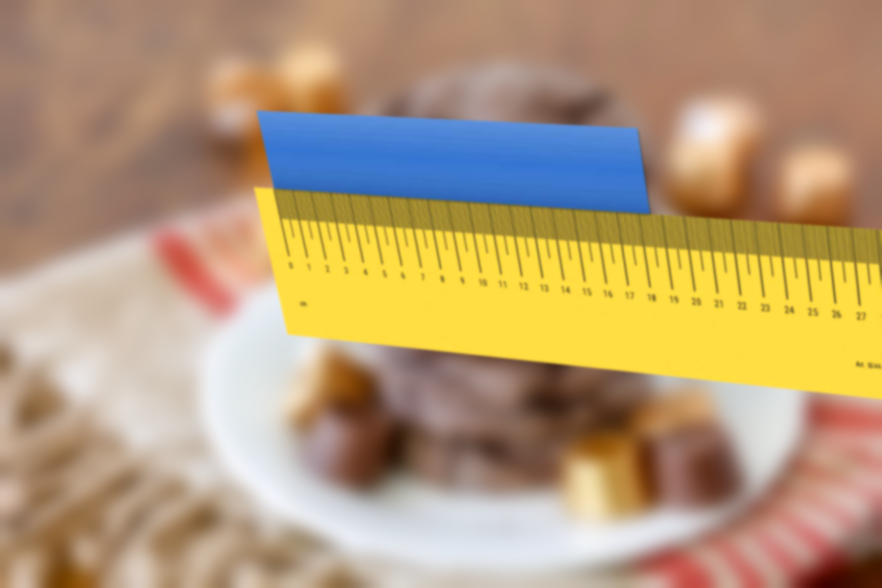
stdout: 18.5 cm
